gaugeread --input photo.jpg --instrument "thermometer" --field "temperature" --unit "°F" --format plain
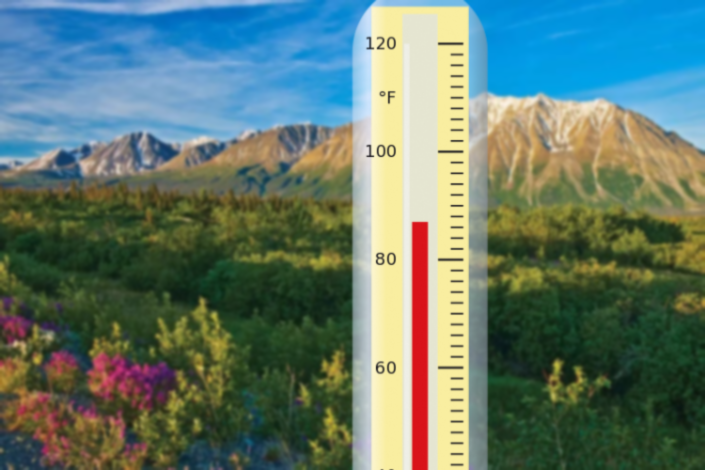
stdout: 87 °F
